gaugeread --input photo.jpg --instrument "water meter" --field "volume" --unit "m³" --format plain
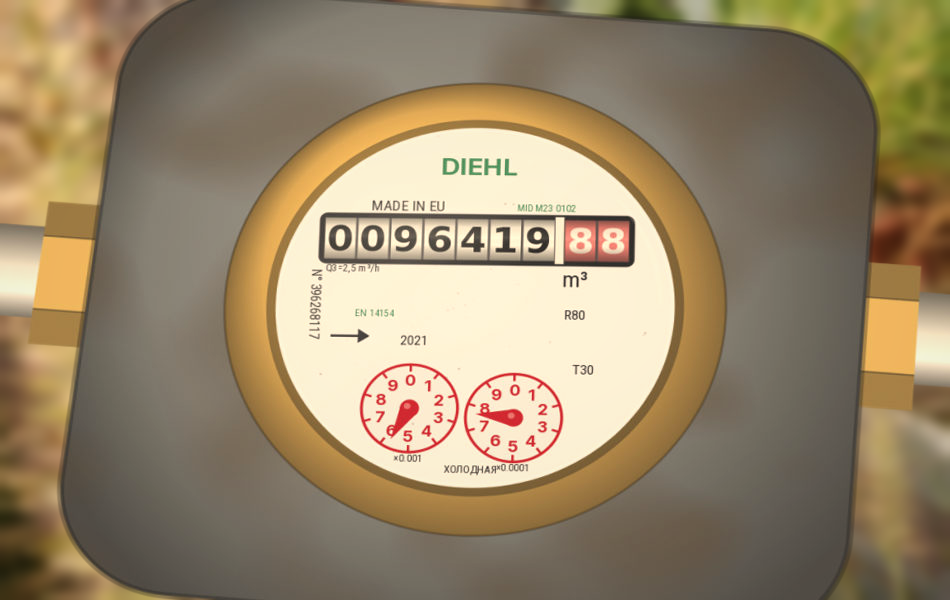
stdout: 96419.8857 m³
